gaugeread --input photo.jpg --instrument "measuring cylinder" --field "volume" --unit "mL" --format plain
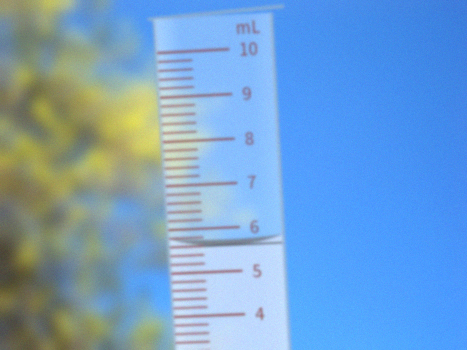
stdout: 5.6 mL
